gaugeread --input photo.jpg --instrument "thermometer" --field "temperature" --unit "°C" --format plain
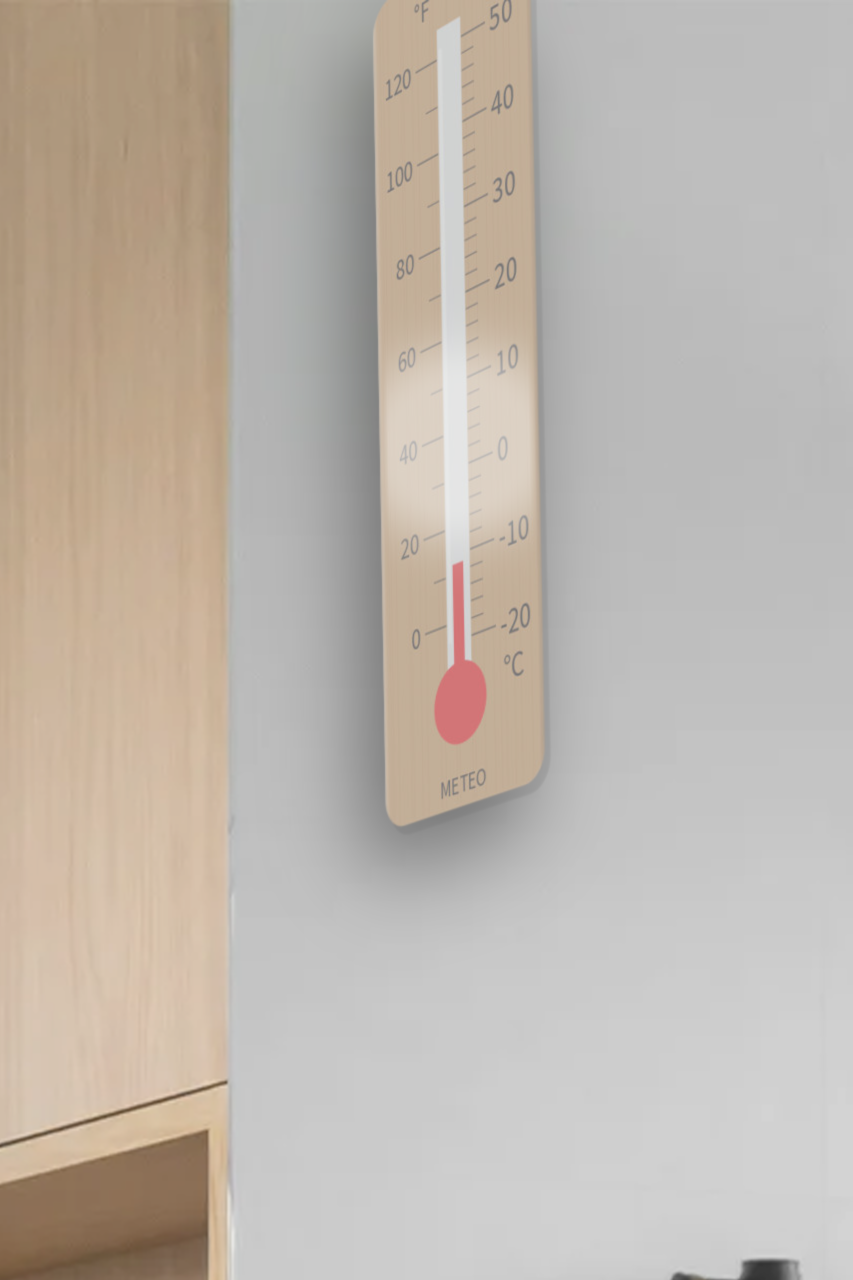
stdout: -11 °C
